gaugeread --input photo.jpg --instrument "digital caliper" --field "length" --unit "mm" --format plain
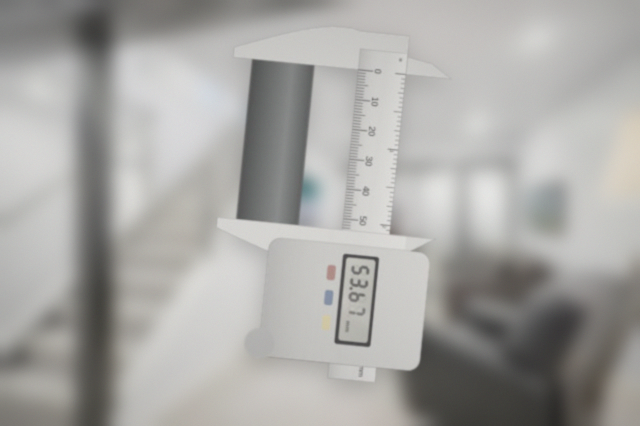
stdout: 53.67 mm
